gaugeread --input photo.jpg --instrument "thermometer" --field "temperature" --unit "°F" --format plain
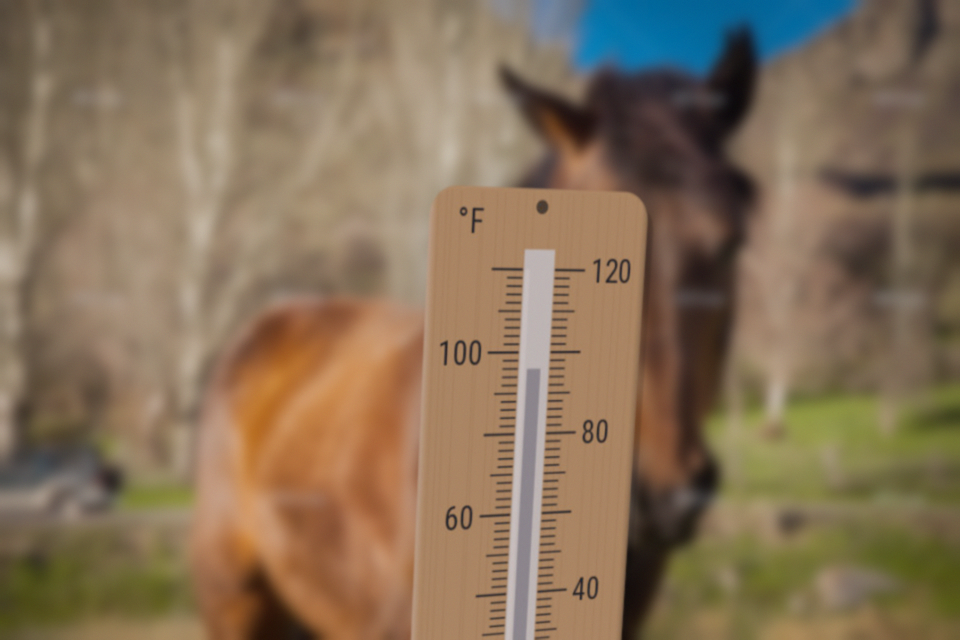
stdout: 96 °F
